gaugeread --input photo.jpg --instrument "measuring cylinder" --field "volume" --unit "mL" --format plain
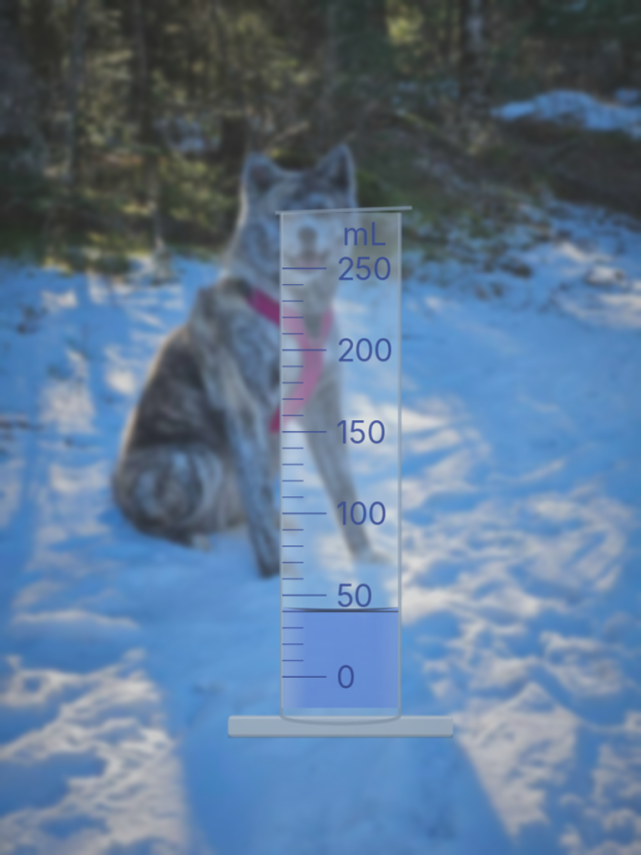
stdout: 40 mL
